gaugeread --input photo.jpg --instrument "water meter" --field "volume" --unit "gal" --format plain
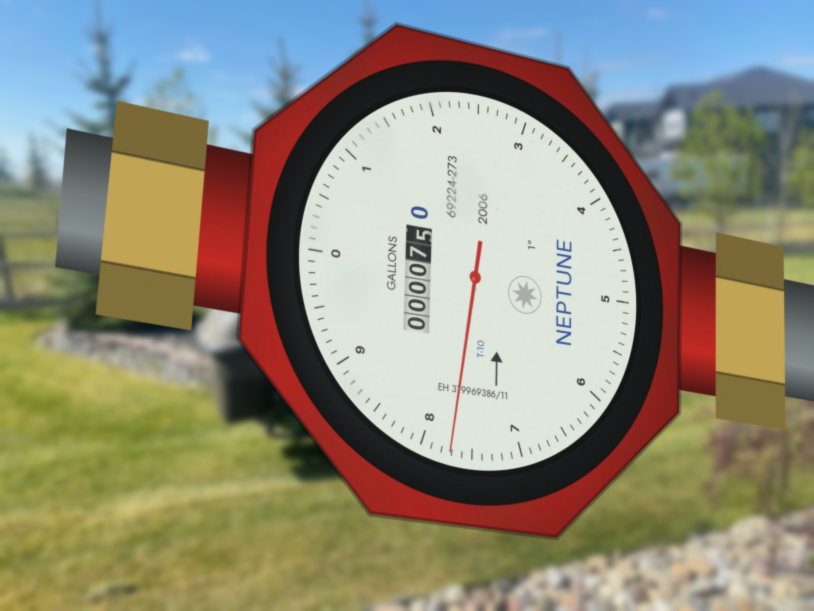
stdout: 747.7 gal
